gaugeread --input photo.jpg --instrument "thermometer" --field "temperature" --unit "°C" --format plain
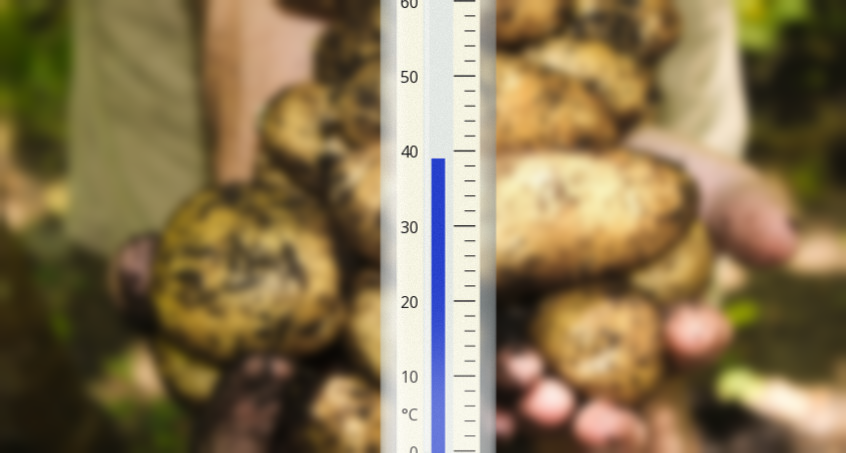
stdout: 39 °C
